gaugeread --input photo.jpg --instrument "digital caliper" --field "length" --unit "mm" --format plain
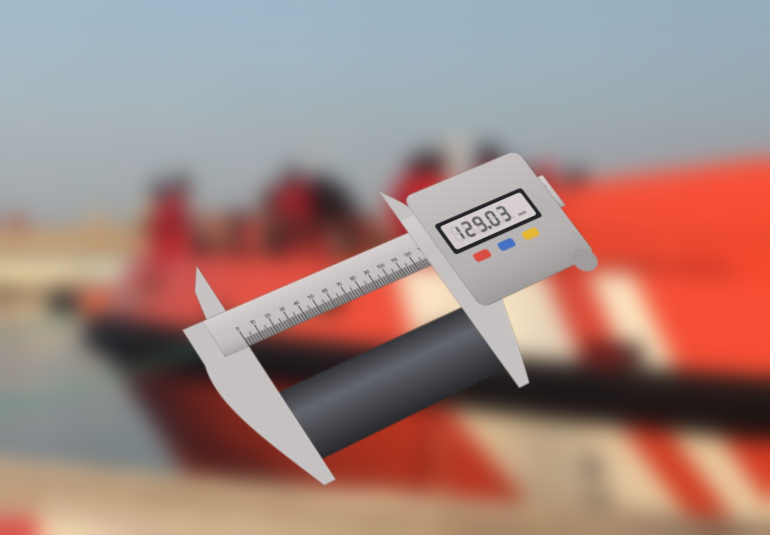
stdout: 129.03 mm
